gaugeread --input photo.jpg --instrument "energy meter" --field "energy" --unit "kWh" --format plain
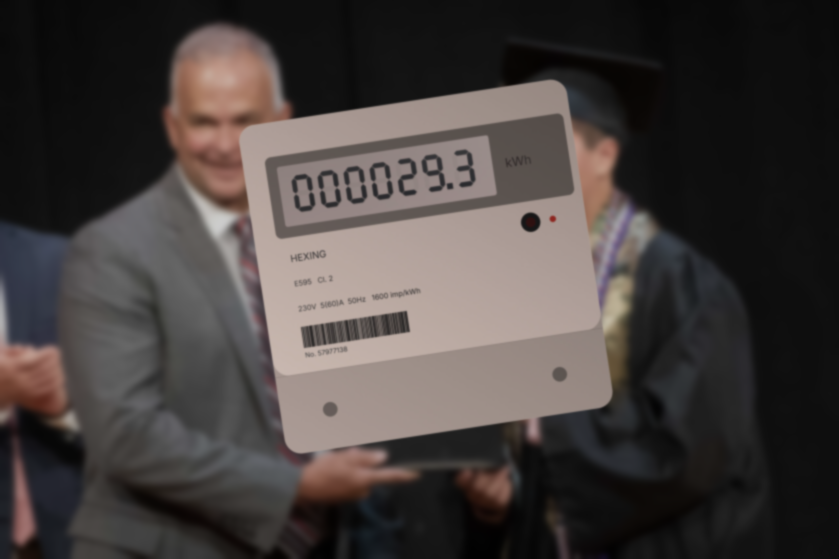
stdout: 29.3 kWh
